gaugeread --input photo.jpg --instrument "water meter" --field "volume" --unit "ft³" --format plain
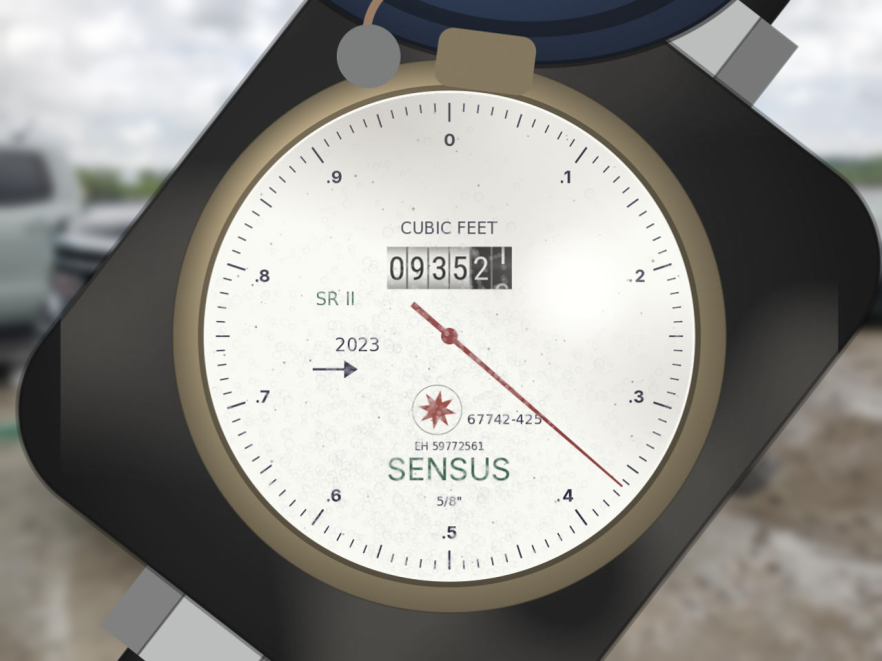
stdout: 93521.36 ft³
